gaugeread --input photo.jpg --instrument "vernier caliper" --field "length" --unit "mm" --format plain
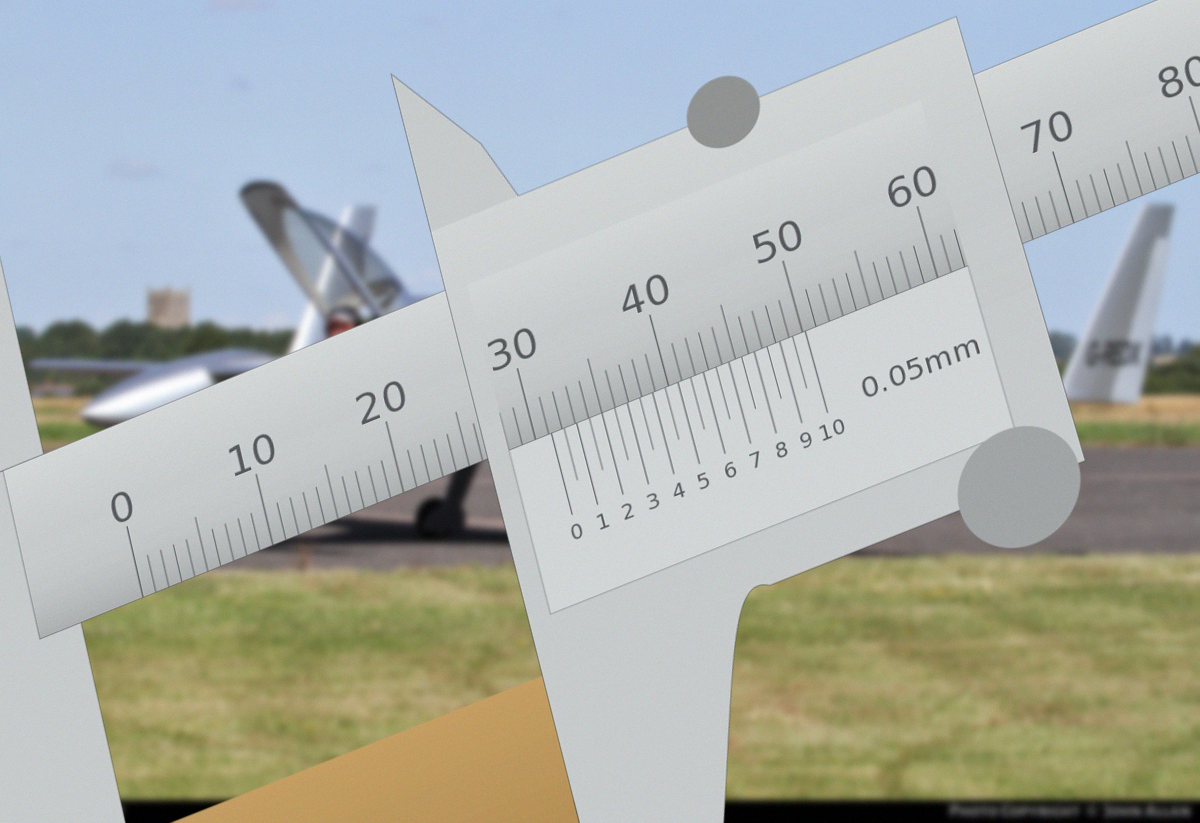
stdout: 31.2 mm
